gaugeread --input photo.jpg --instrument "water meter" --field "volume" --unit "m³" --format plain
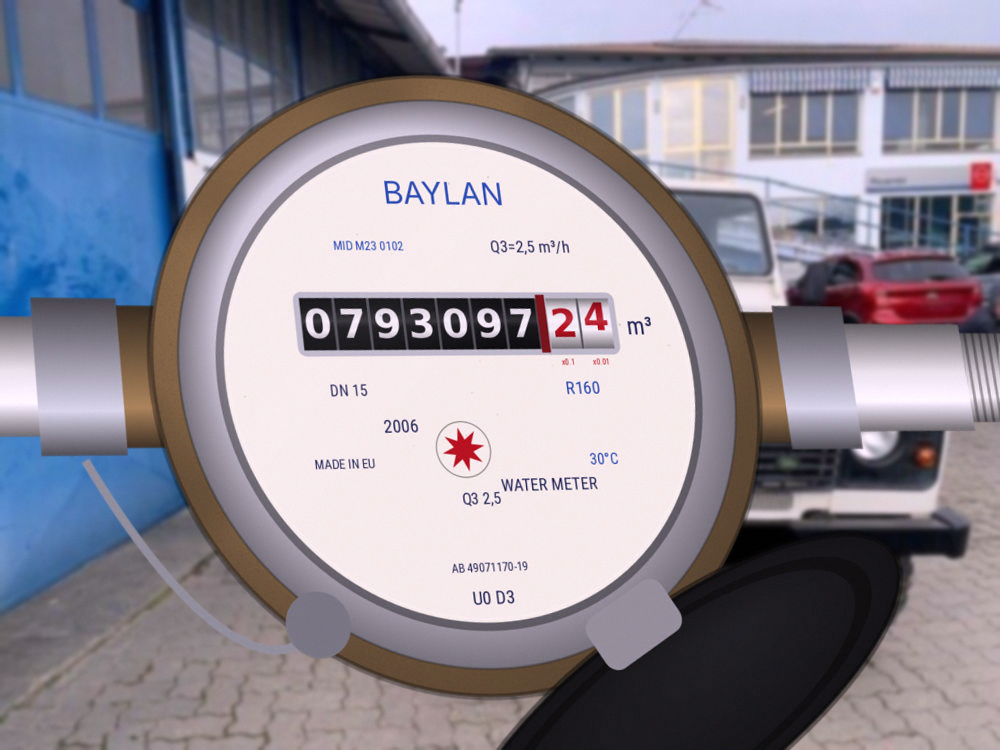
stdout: 793097.24 m³
